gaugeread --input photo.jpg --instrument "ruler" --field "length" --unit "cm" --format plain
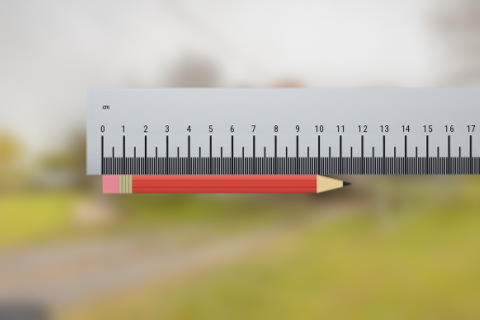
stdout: 11.5 cm
